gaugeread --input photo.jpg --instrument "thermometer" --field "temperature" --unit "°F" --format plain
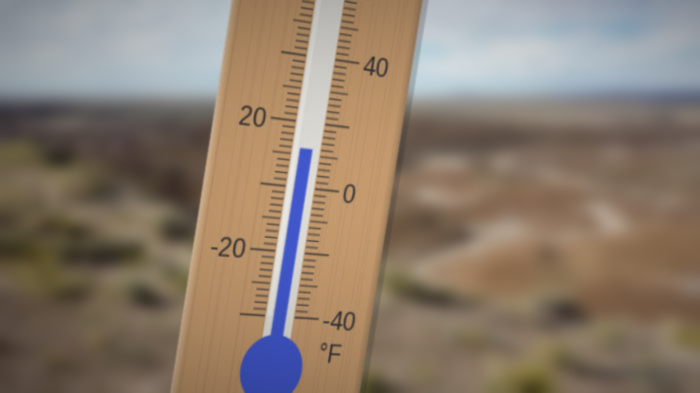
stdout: 12 °F
